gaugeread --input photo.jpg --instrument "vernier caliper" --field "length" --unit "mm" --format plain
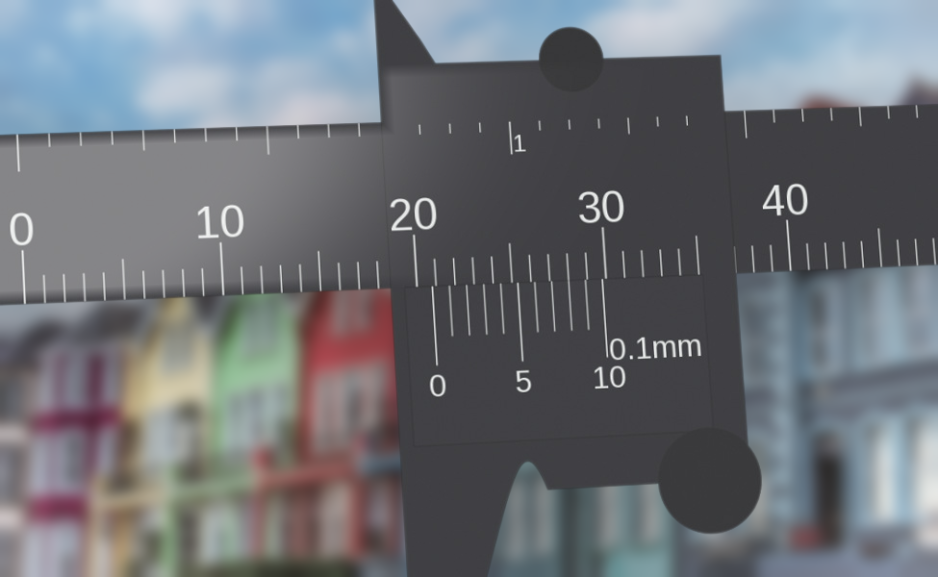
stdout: 20.8 mm
